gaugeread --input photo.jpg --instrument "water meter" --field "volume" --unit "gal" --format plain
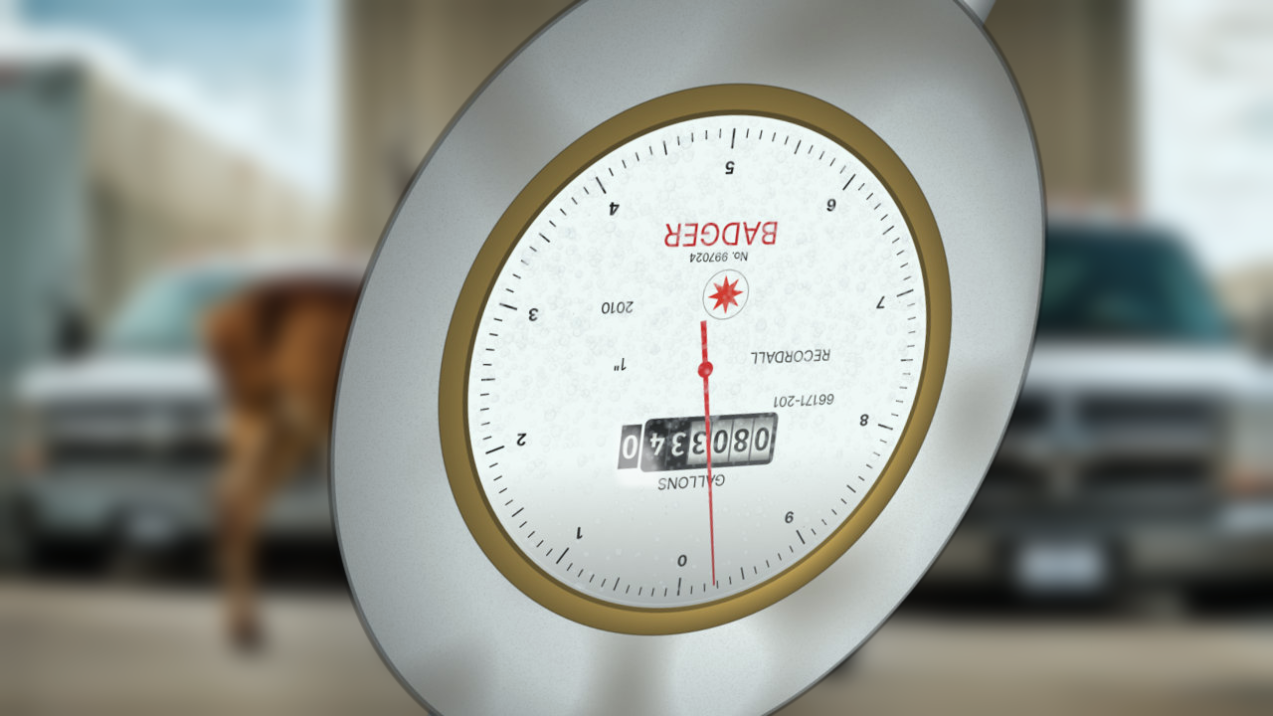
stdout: 803339.7 gal
